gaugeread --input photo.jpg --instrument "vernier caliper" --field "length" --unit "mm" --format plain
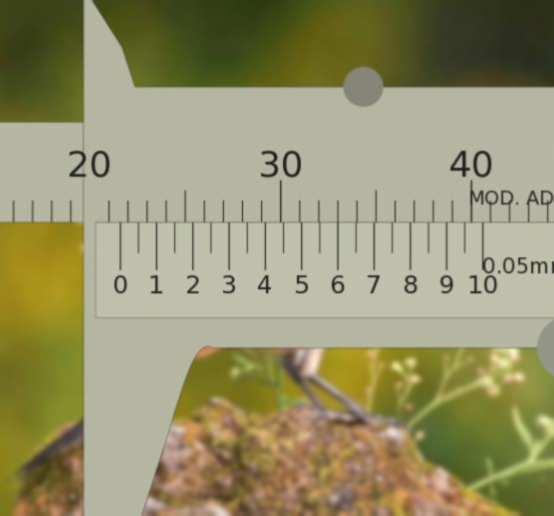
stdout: 21.6 mm
